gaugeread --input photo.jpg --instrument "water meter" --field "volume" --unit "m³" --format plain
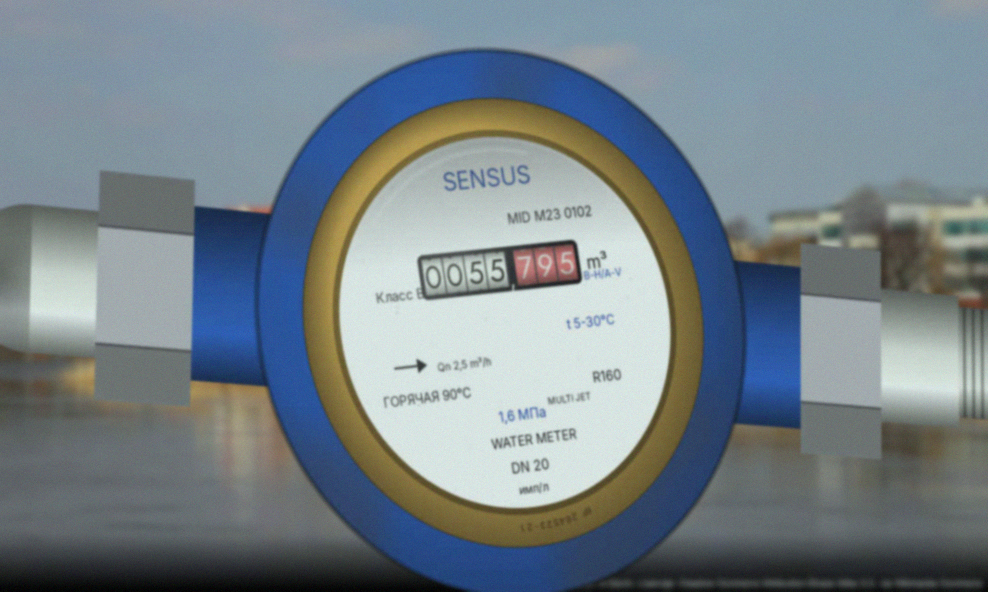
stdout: 55.795 m³
